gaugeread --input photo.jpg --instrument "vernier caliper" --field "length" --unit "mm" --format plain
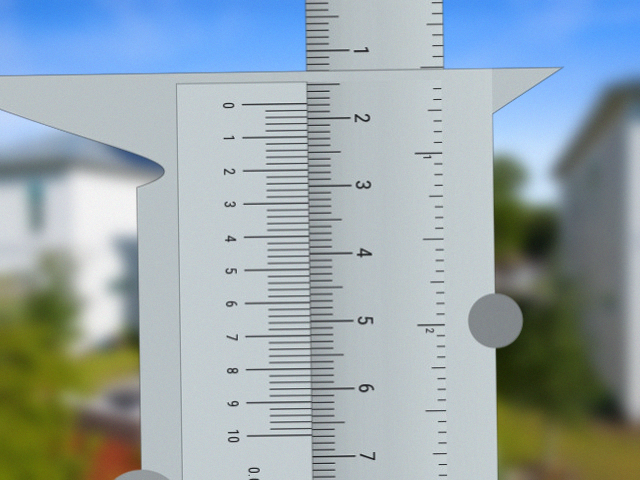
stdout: 17.8 mm
